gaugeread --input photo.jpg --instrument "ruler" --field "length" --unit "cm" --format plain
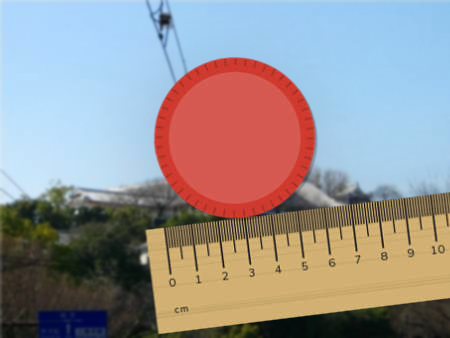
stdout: 6 cm
